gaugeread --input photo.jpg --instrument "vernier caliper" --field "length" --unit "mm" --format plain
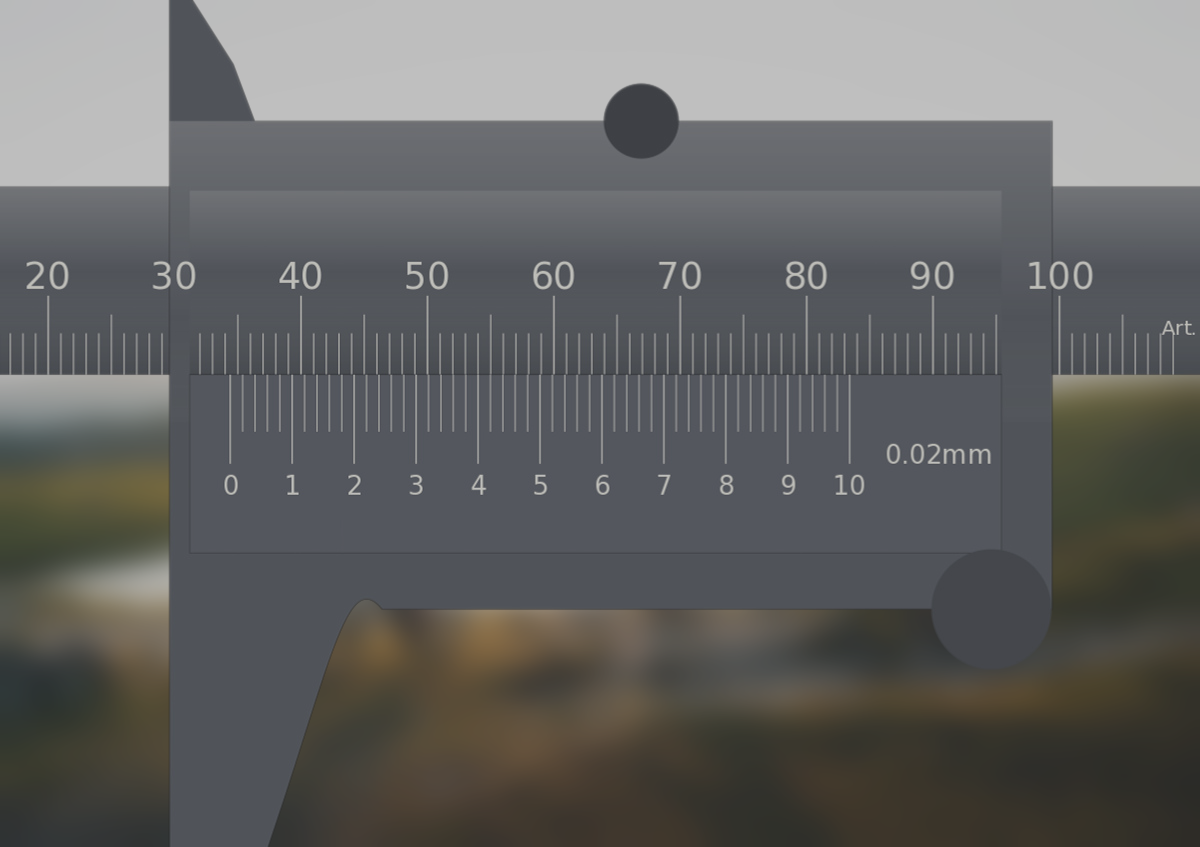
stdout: 34.4 mm
